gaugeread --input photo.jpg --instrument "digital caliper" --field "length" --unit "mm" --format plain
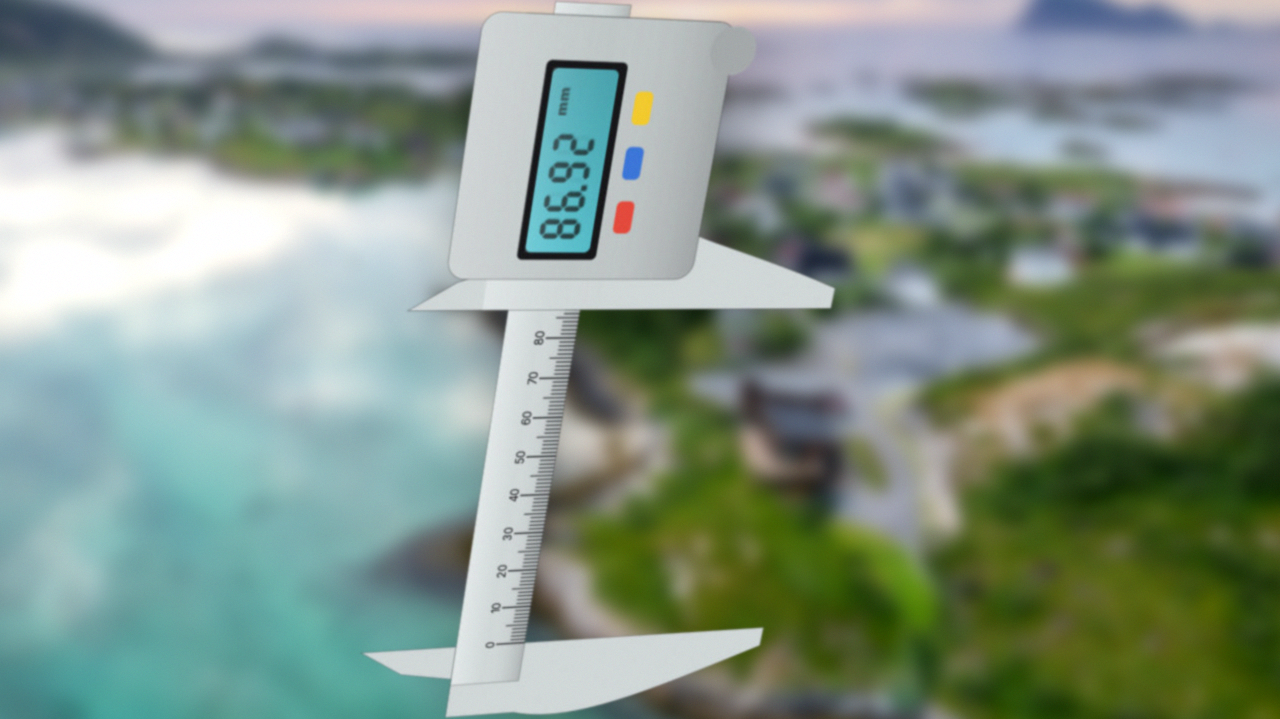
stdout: 86.92 mm
